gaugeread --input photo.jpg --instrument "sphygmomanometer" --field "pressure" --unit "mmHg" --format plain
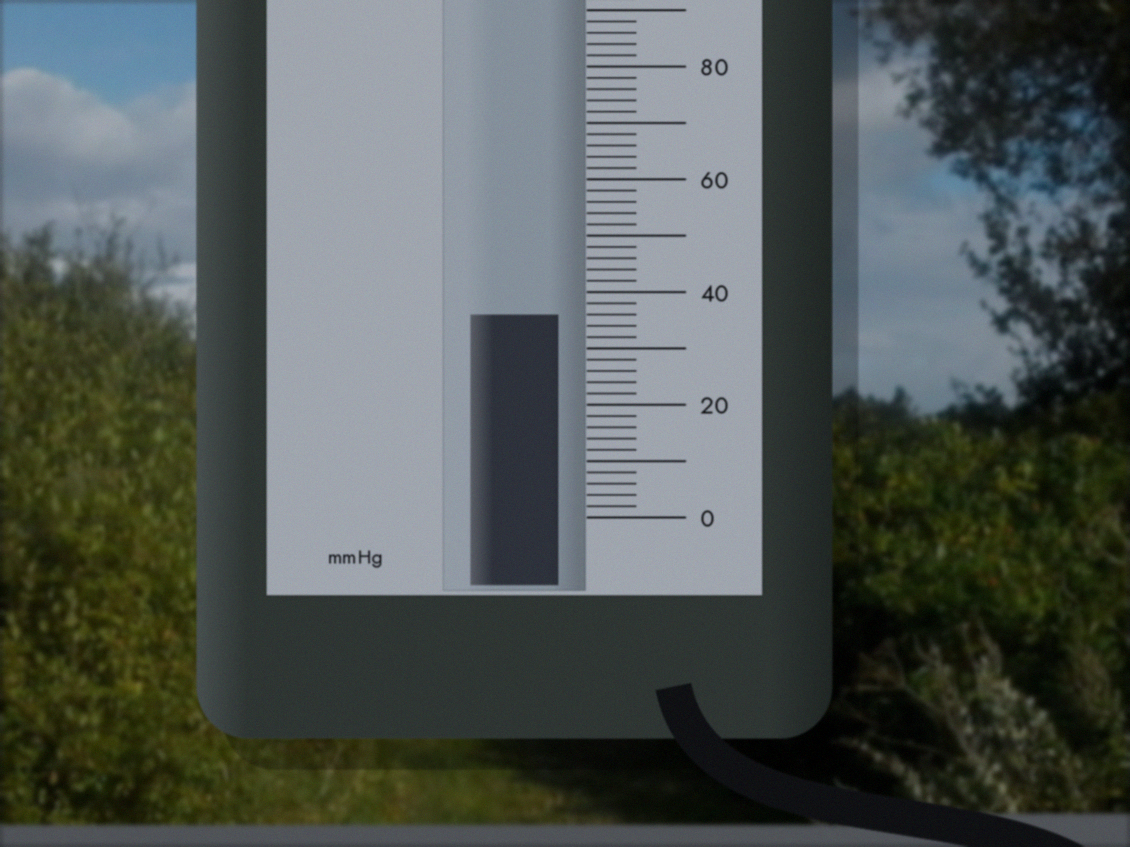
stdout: 36 mmHg
